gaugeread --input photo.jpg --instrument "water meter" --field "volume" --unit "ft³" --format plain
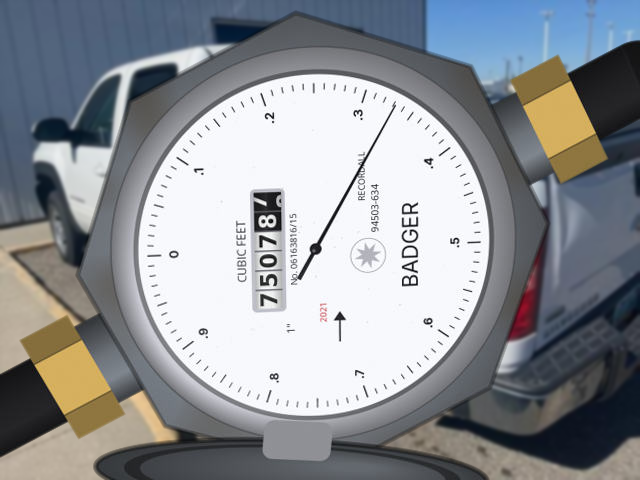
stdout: 750787.33 ft³
